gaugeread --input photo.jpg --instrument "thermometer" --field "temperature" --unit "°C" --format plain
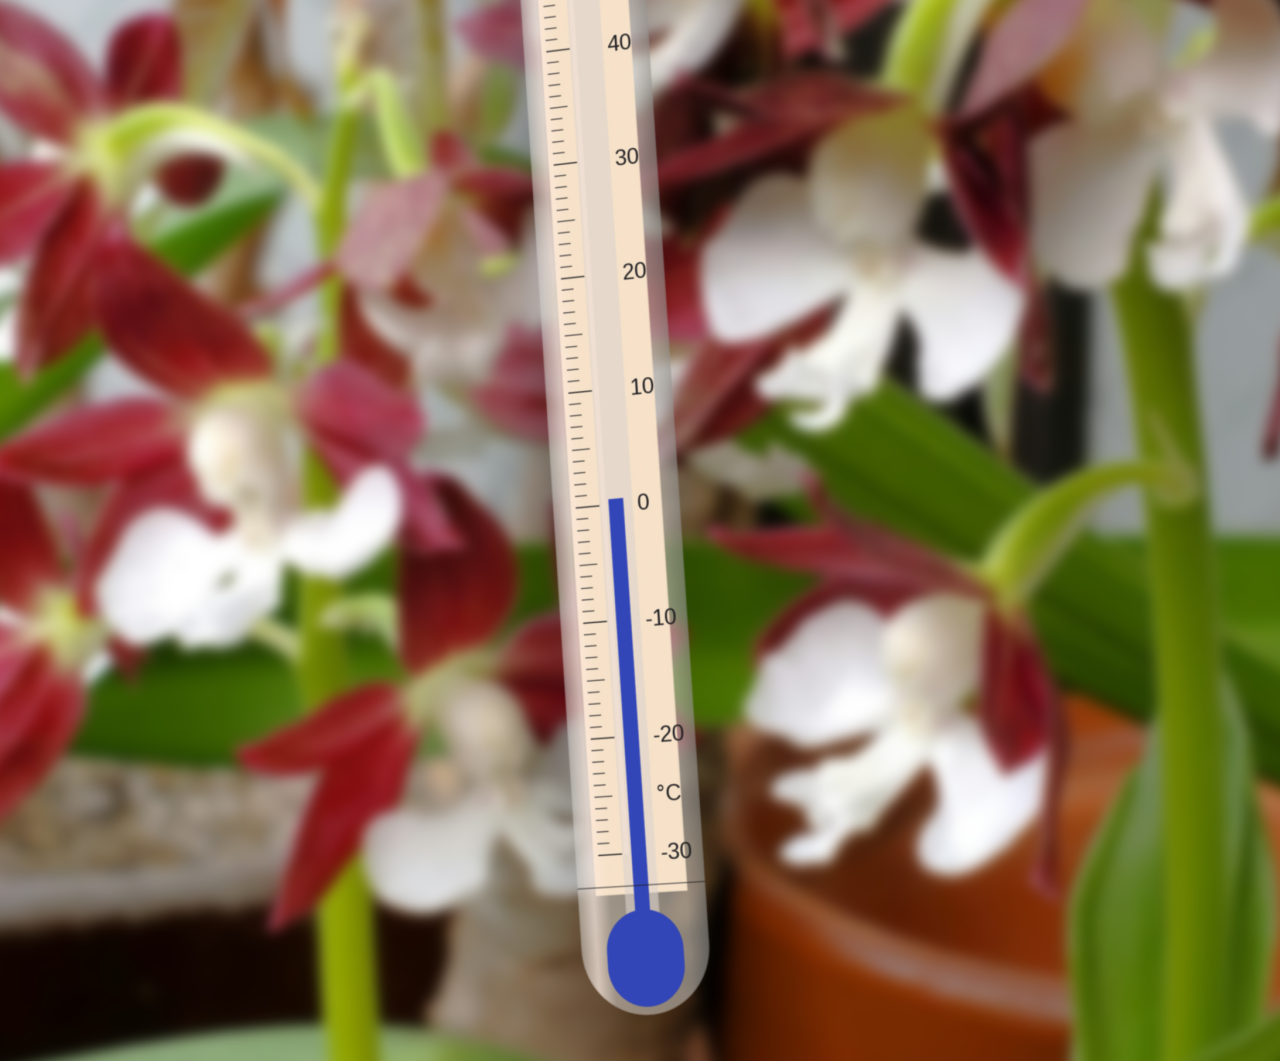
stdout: 0.5 °C
